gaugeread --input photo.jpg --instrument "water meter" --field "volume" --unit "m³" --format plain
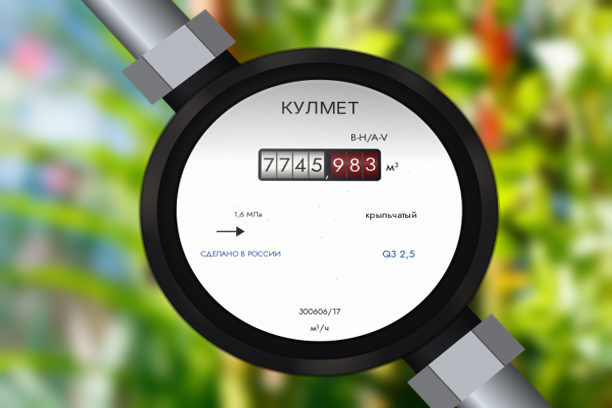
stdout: 7745.983 m³
